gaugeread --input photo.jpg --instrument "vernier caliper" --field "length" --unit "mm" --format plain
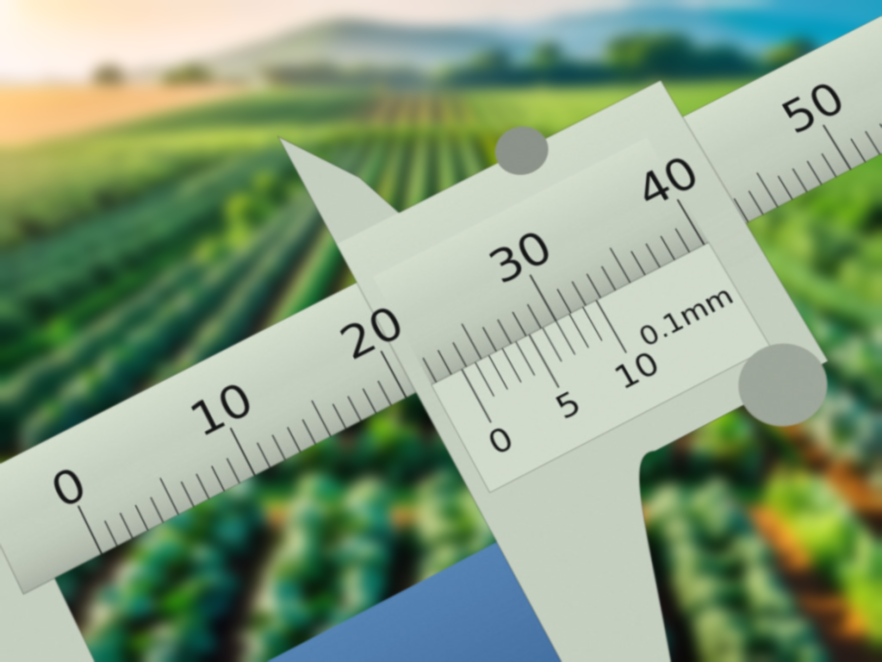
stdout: 23.7 mm
